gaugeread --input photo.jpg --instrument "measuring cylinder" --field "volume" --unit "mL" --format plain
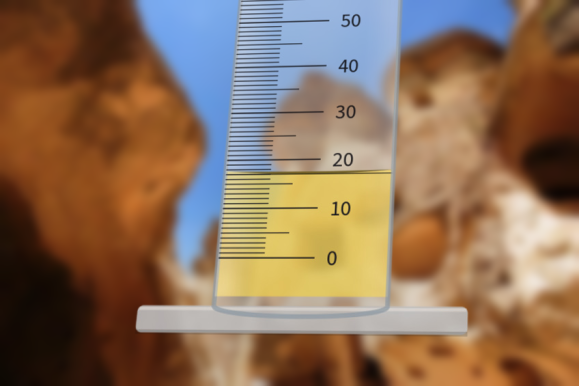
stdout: 17 mL
